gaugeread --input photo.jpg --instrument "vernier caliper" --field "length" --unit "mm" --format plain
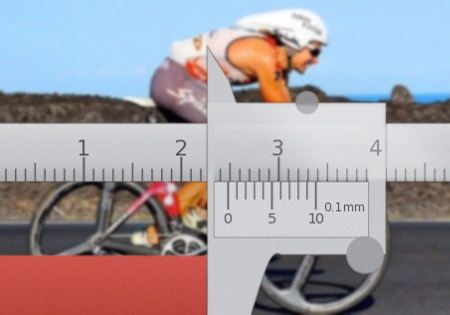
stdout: 24.8 mm
